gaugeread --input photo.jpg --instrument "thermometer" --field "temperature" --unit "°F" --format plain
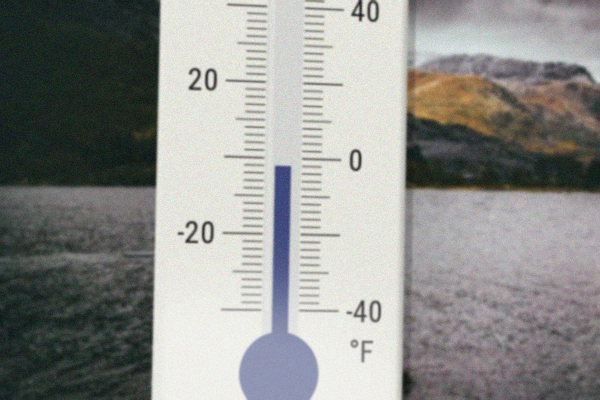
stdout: -2 °F
